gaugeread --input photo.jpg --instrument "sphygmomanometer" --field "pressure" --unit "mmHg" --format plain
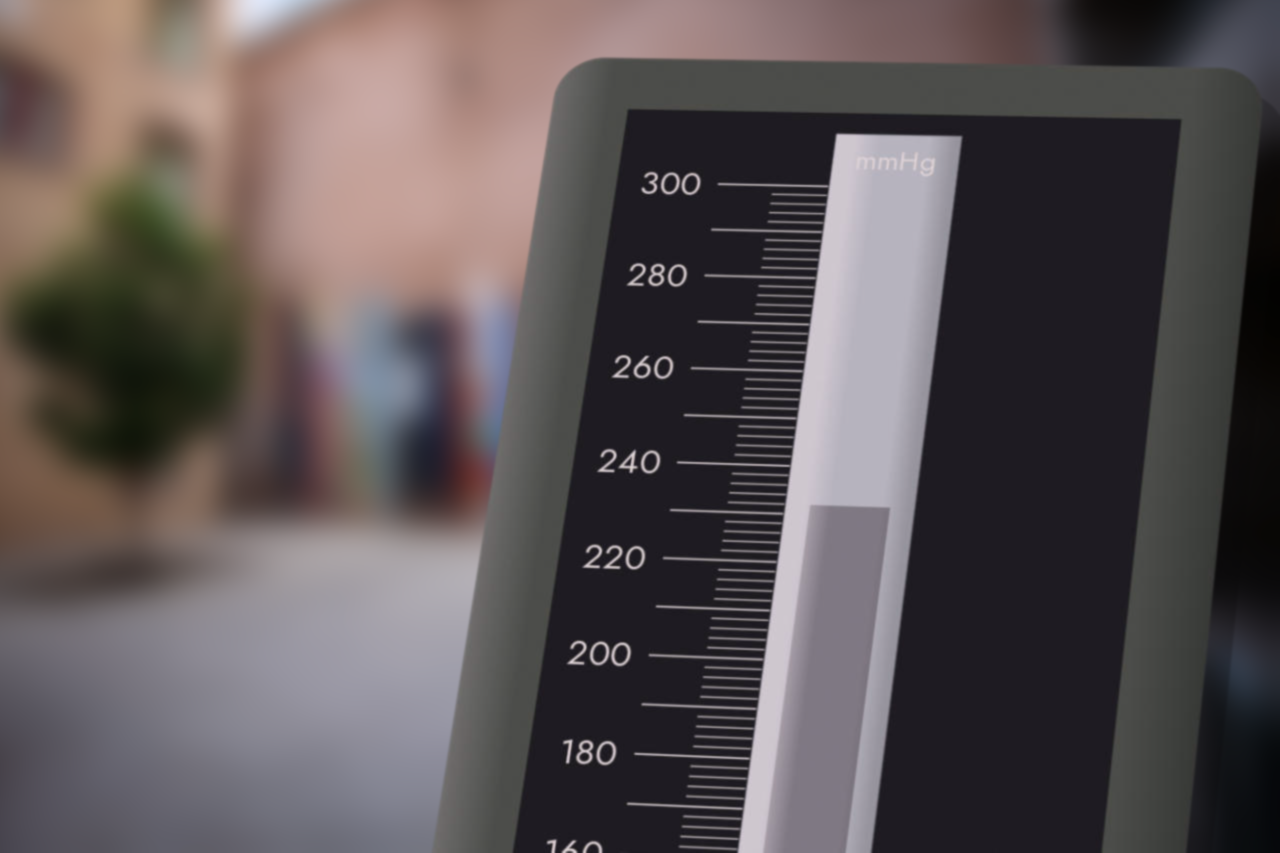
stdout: 232 mmHg
